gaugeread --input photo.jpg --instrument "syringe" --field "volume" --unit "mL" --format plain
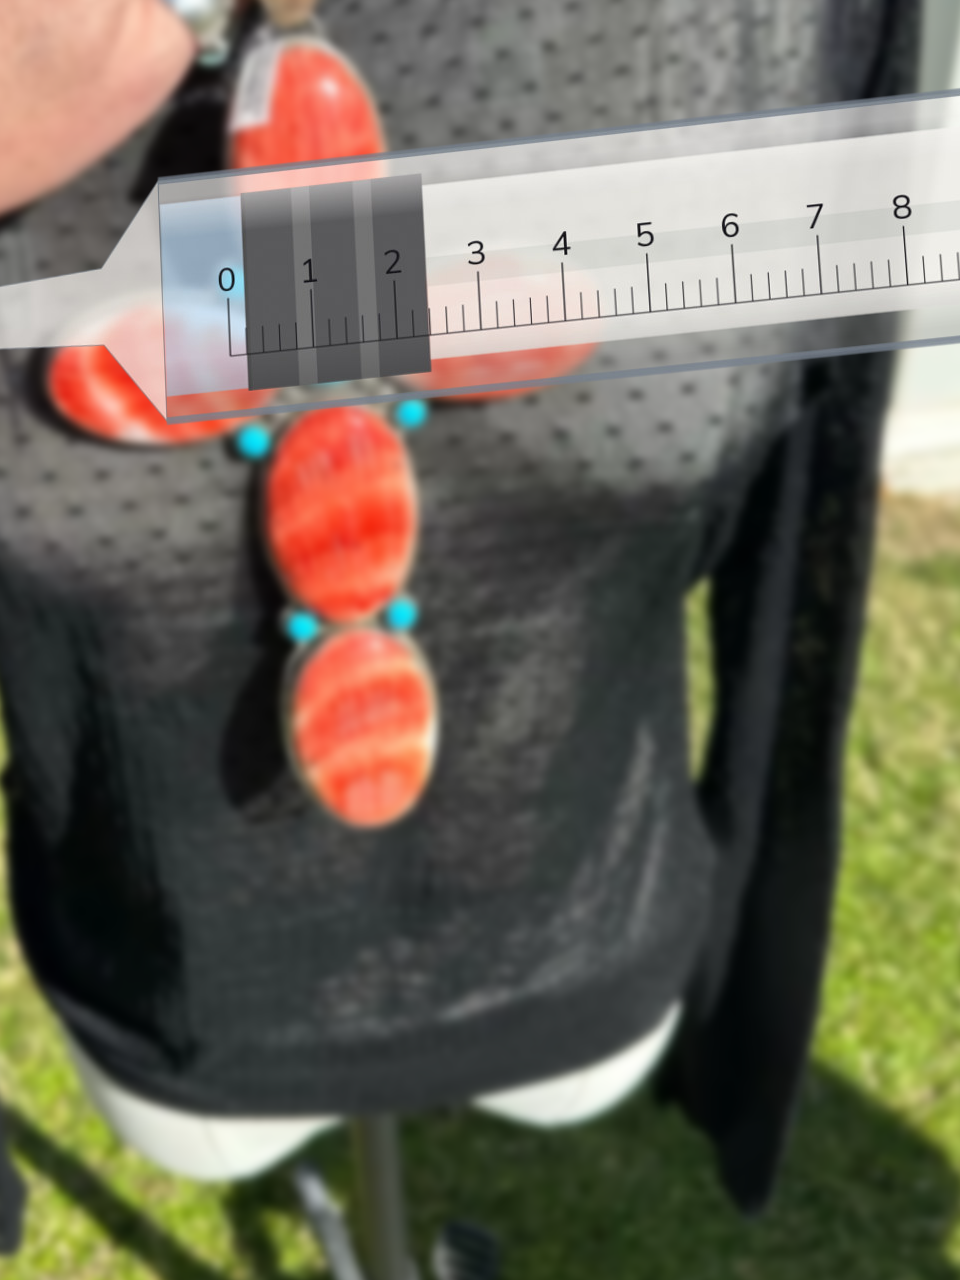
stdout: 0.2 mL
